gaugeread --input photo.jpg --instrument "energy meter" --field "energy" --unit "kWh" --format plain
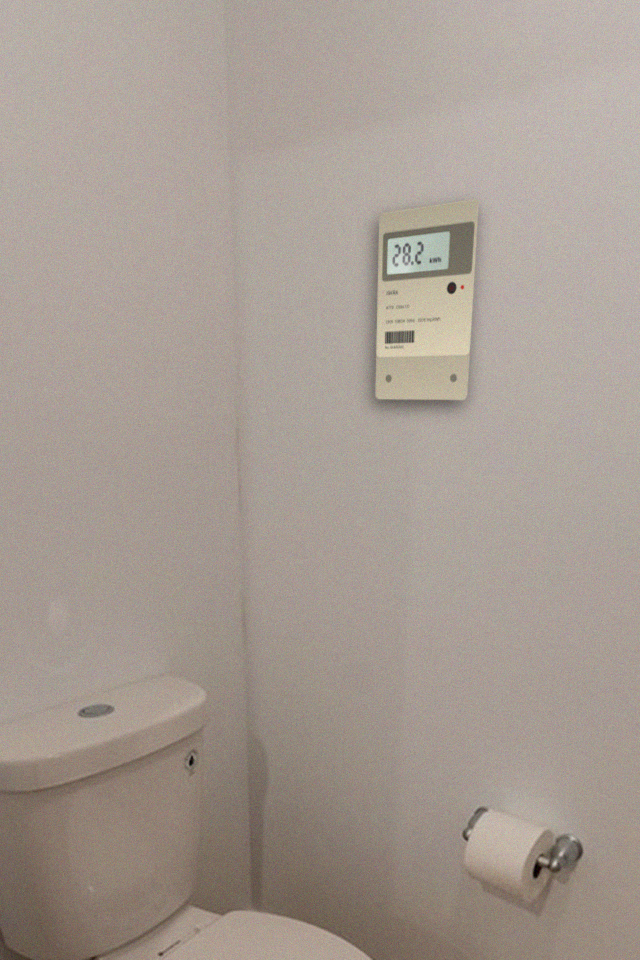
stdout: 28.2 kWh
